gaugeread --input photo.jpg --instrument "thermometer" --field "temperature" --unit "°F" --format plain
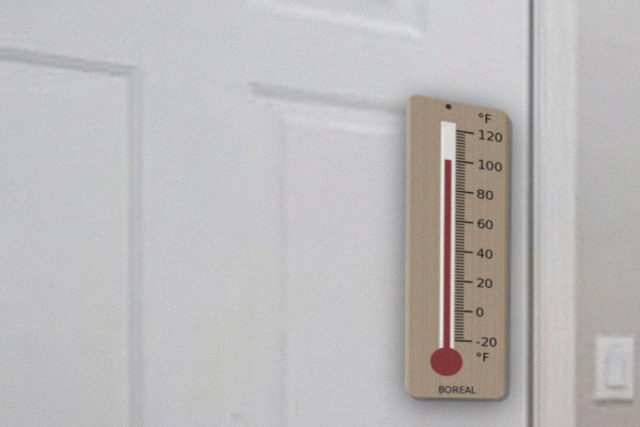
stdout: 100 °F
